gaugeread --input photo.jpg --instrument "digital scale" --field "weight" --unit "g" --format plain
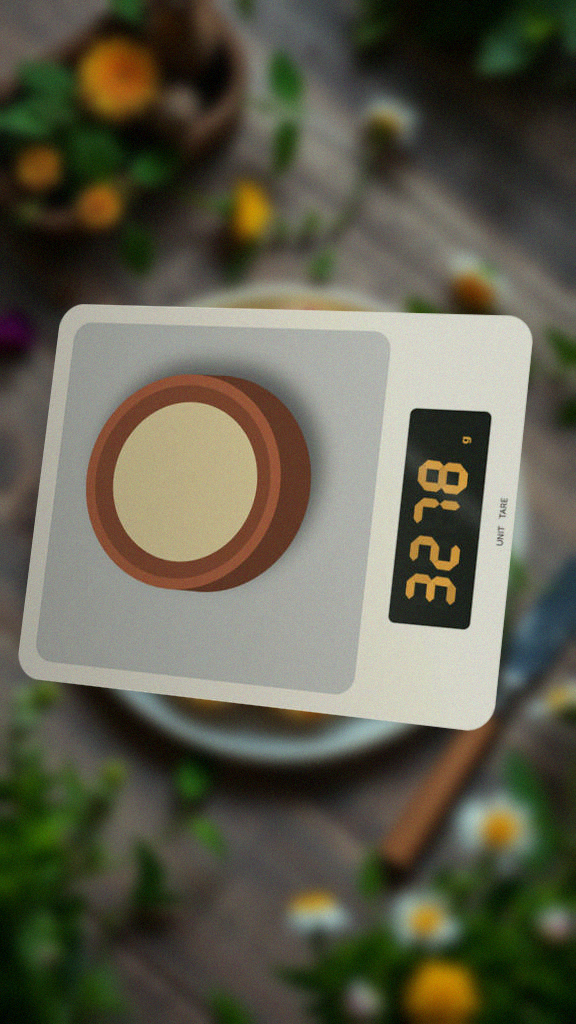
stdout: 3278 g
